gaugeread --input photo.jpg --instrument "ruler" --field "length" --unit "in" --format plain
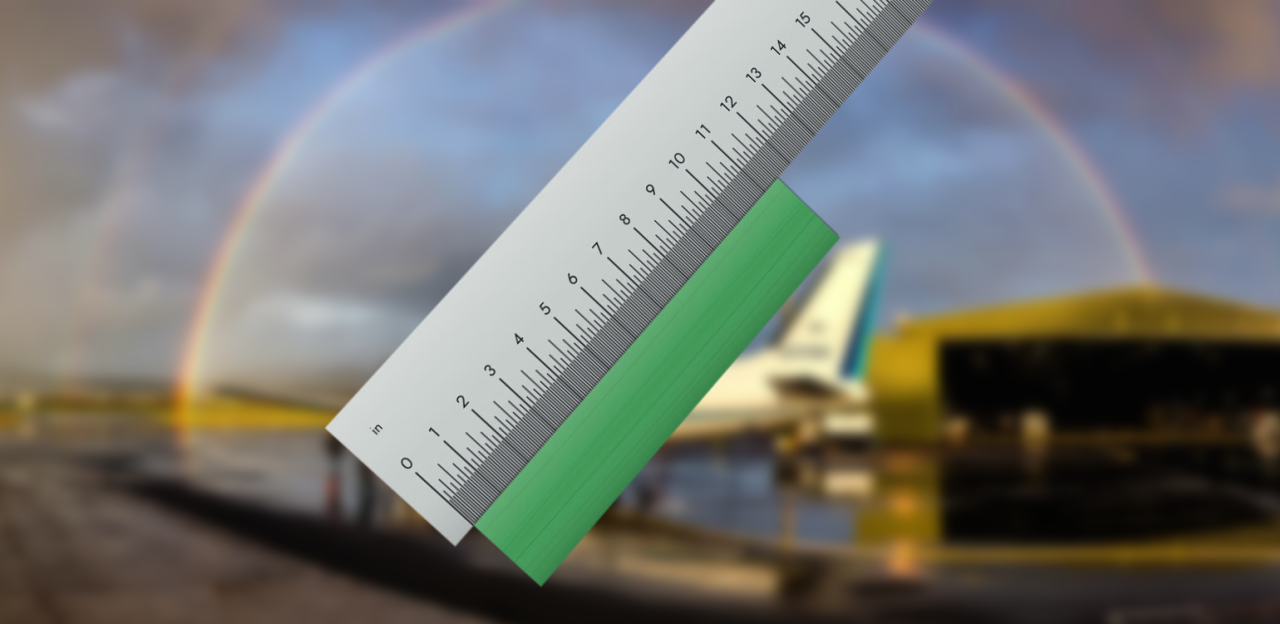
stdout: 11.5 in
